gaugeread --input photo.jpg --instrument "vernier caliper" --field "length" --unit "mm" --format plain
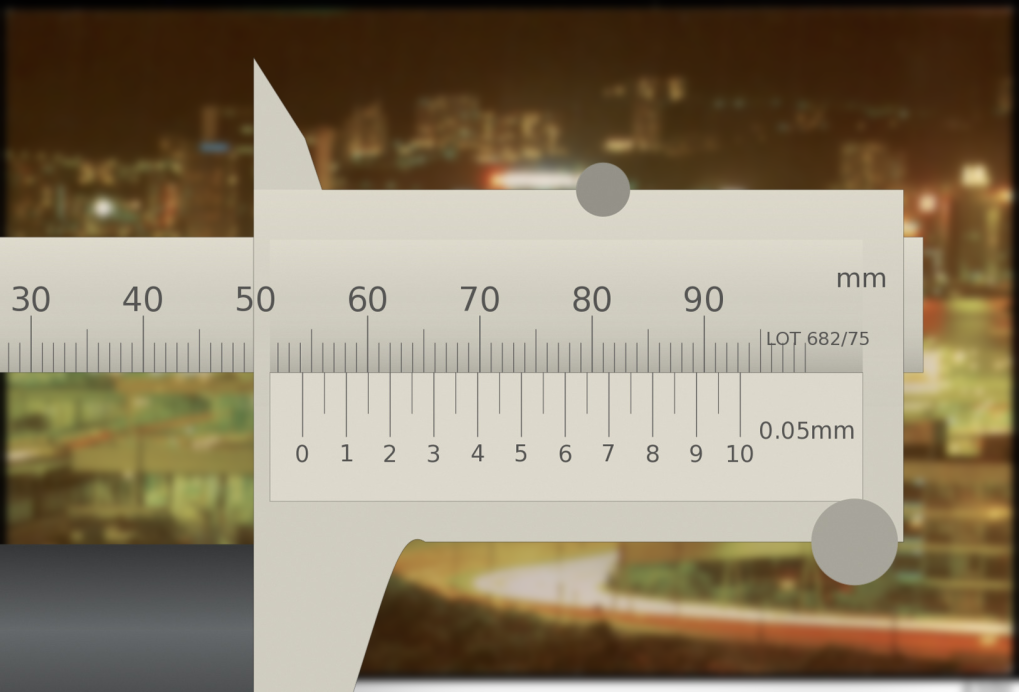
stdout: 54.2 mm
